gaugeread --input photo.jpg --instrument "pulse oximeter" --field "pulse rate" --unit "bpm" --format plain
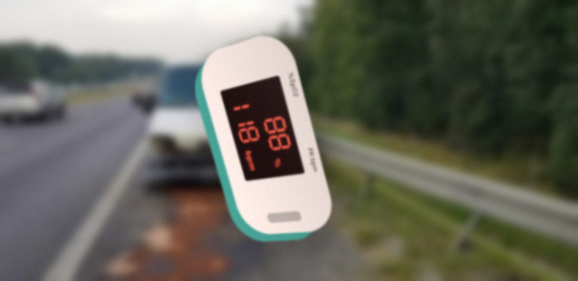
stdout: 118 bpm
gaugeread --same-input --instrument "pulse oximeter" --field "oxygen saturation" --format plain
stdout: 88 %
